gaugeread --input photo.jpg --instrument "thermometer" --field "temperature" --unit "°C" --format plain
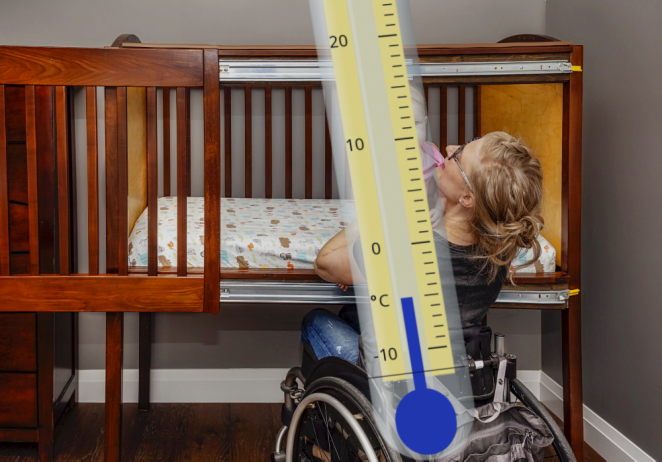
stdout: -5 °C
